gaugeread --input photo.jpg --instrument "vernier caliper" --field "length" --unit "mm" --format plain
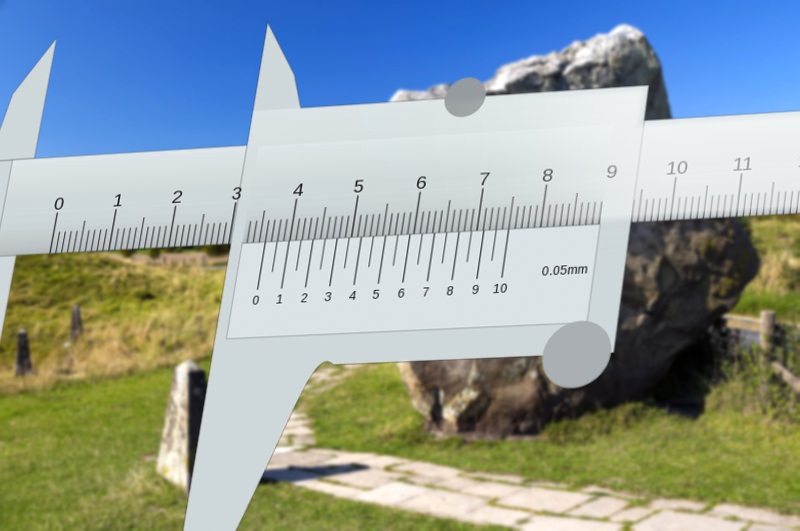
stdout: 36.0 mm
